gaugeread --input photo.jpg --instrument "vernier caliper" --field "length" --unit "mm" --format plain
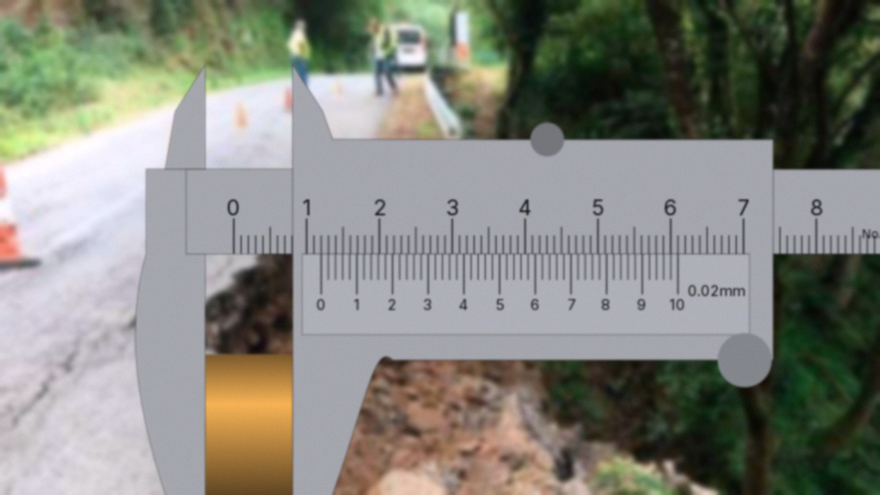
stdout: 12.0 mm
